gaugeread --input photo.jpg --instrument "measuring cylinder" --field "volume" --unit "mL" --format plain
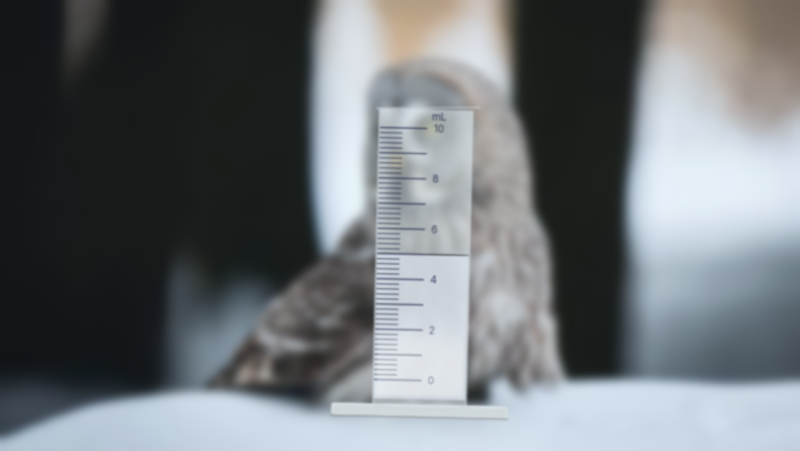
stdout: 5 mL
